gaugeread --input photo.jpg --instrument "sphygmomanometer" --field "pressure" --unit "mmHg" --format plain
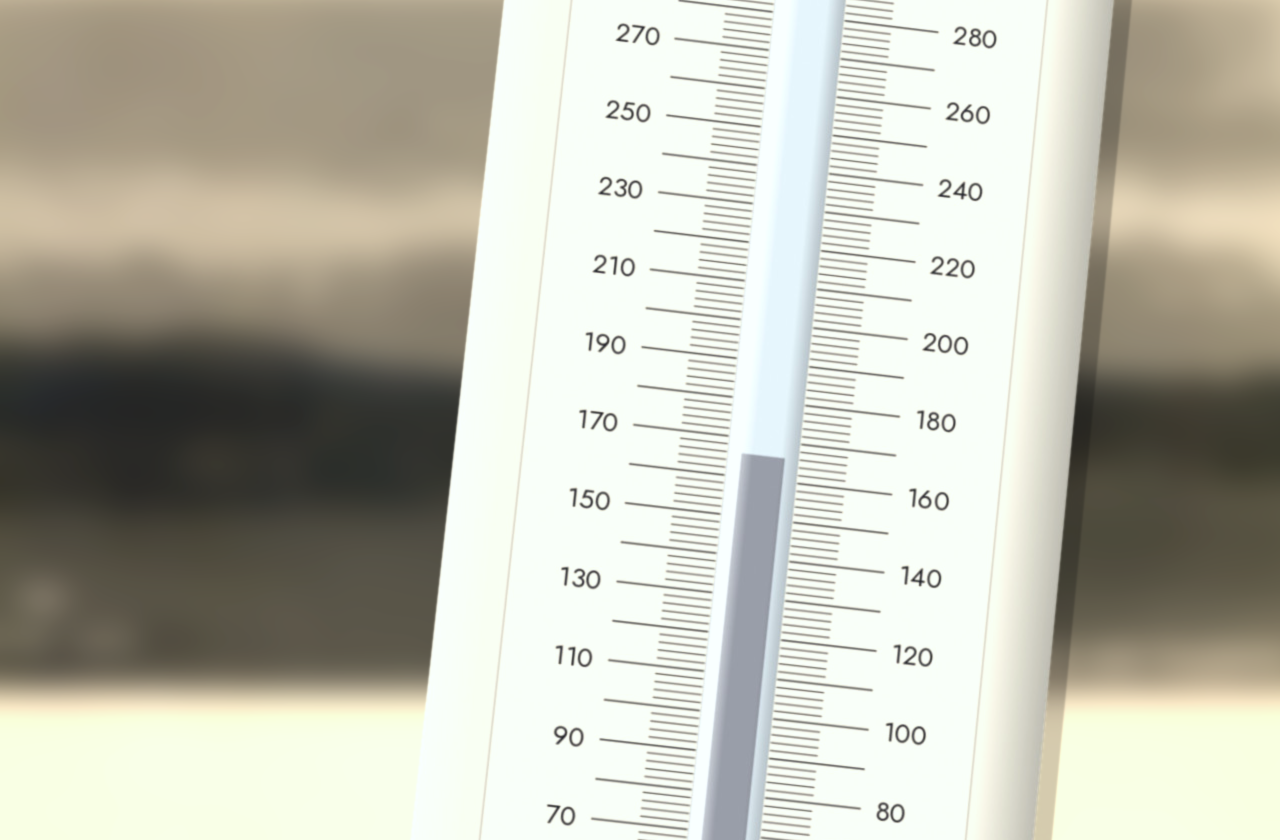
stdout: 166 mmHg
